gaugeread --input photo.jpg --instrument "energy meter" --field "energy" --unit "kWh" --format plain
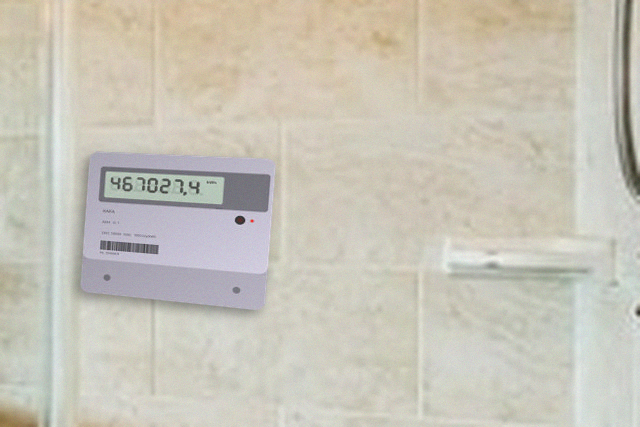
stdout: 467027.4 kWh
